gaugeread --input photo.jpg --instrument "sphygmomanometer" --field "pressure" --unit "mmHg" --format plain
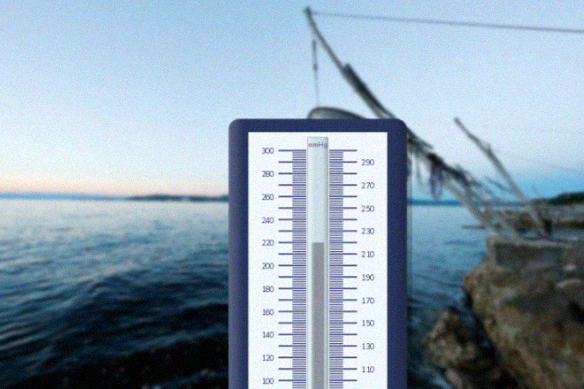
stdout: 220 mmHg
